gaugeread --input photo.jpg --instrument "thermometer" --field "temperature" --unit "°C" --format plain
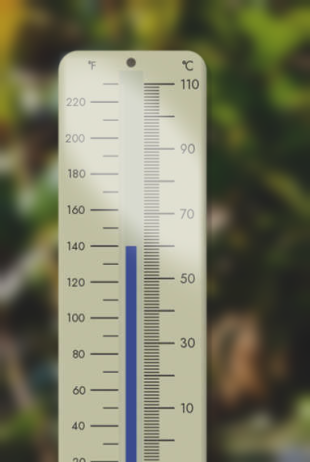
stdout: 60 °C
